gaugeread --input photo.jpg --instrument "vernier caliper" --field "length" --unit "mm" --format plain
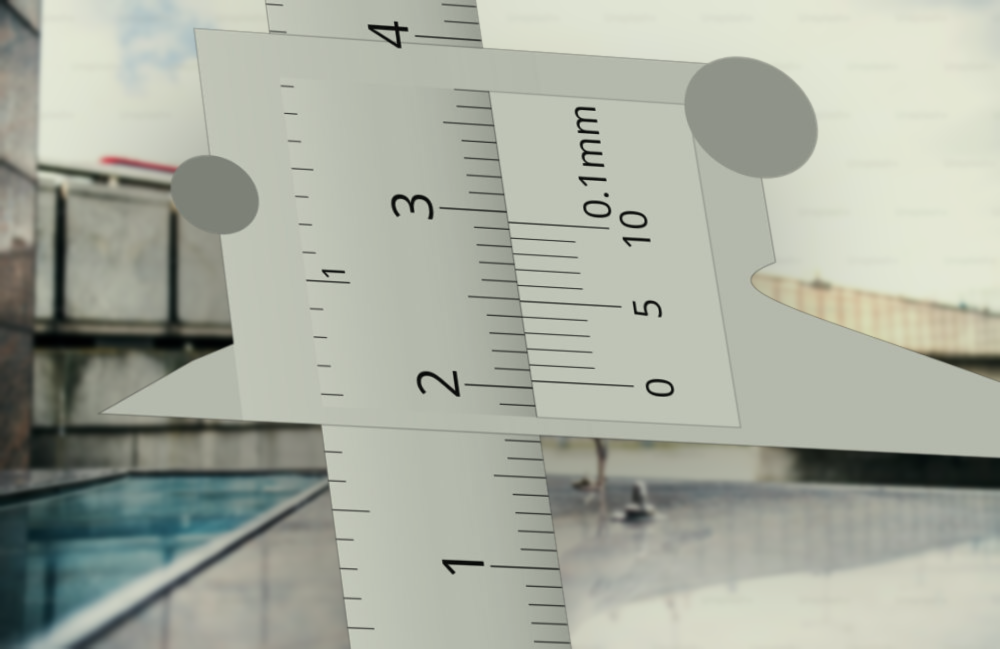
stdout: 20.4 mm
